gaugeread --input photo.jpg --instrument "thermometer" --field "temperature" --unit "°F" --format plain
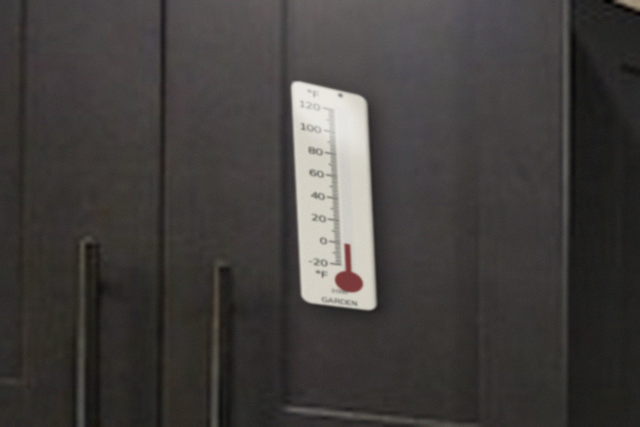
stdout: 0 °F
